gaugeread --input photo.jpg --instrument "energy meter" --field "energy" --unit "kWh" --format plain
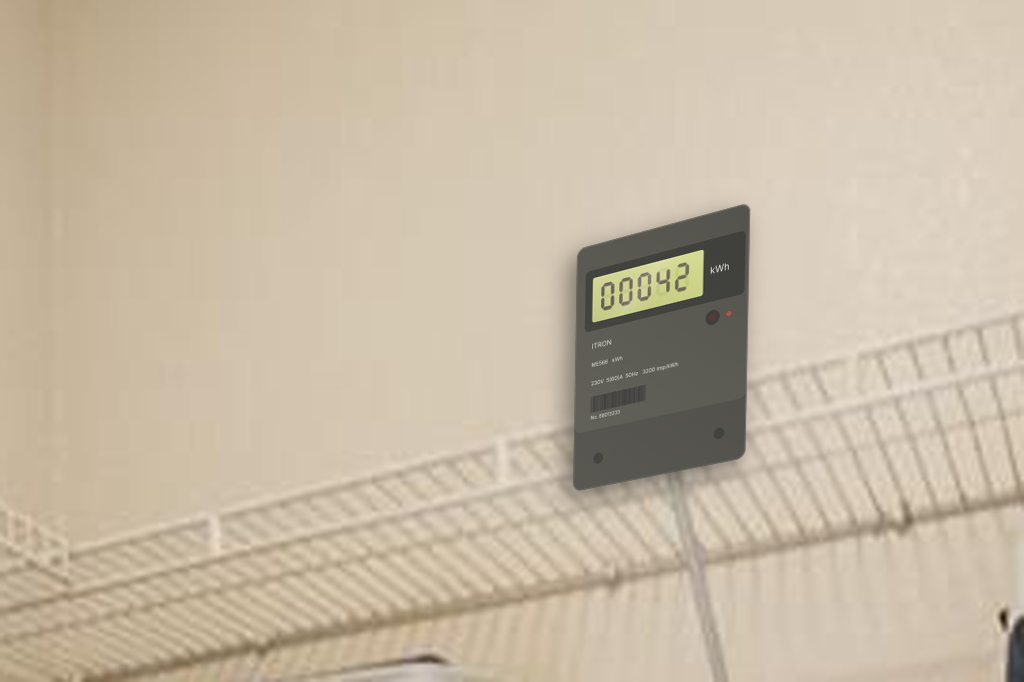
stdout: 42 kWh
